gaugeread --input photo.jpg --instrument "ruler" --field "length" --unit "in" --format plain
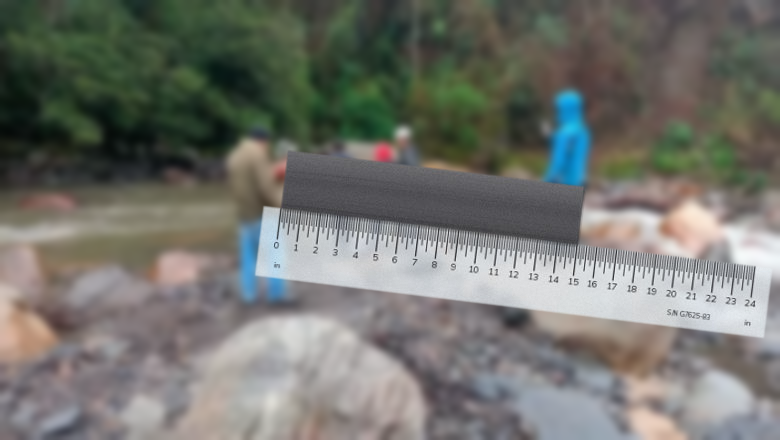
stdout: 15 in
